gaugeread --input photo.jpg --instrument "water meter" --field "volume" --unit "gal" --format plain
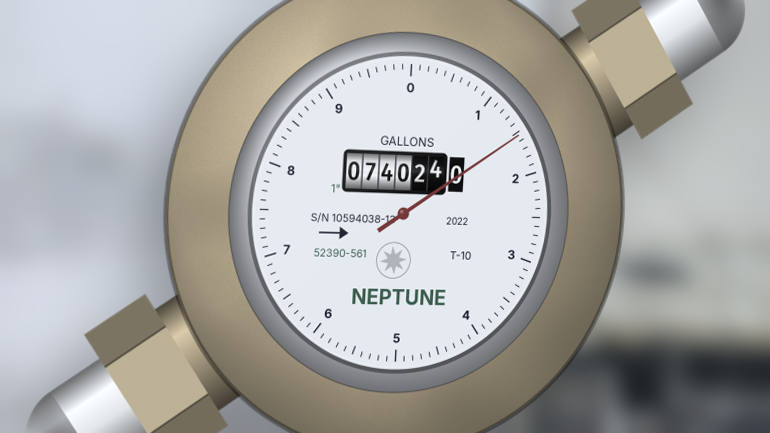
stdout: 740241.5 gal
